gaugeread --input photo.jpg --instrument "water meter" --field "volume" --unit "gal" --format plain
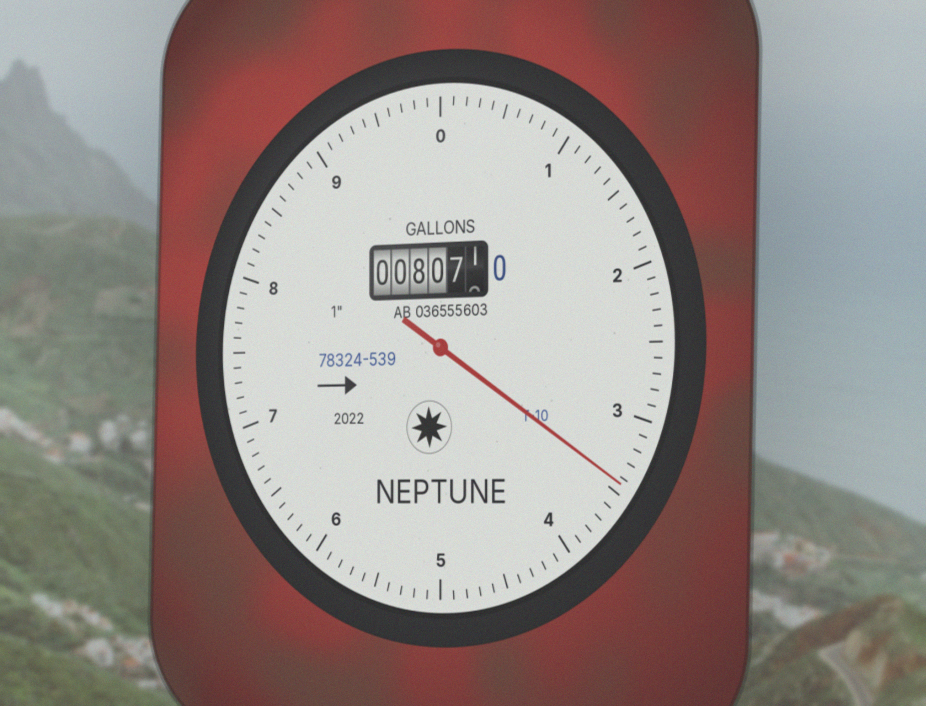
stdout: 80713.4 gal
